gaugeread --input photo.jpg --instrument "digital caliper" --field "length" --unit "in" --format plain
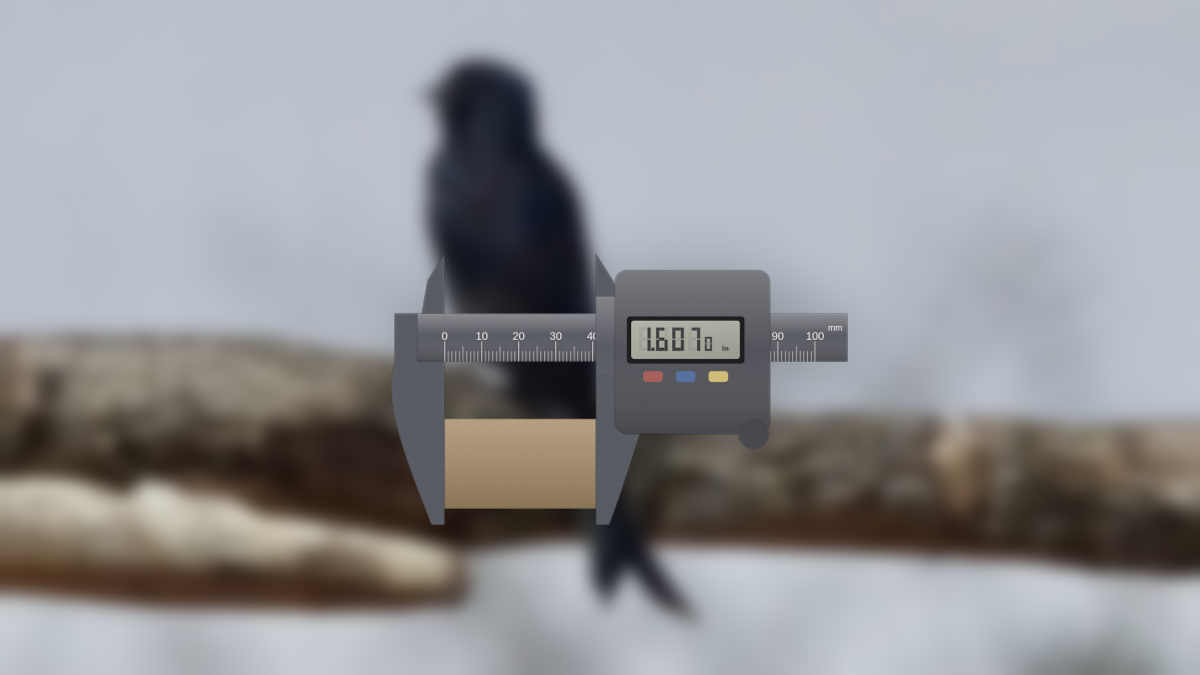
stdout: 1.6070 in
